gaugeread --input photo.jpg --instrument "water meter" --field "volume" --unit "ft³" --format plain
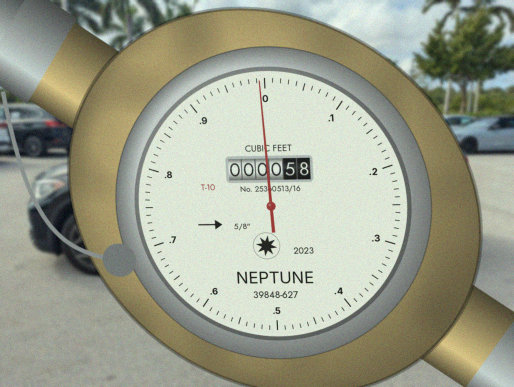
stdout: 57.99 ft³
